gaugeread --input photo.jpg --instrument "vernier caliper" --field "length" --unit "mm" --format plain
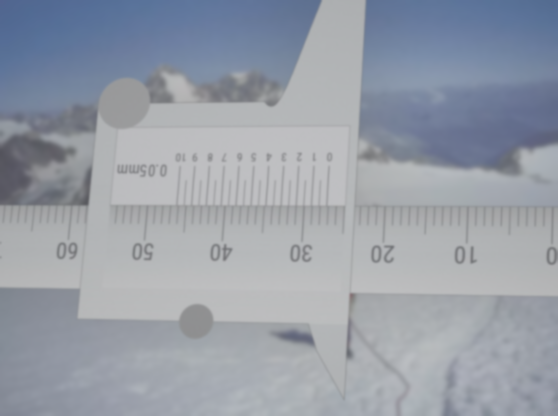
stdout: 27.2 mm
